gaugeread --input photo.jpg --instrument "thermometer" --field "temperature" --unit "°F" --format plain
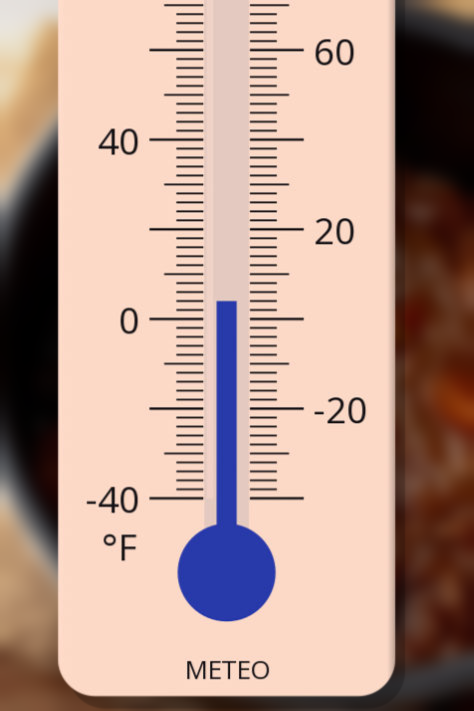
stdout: 4 °F
